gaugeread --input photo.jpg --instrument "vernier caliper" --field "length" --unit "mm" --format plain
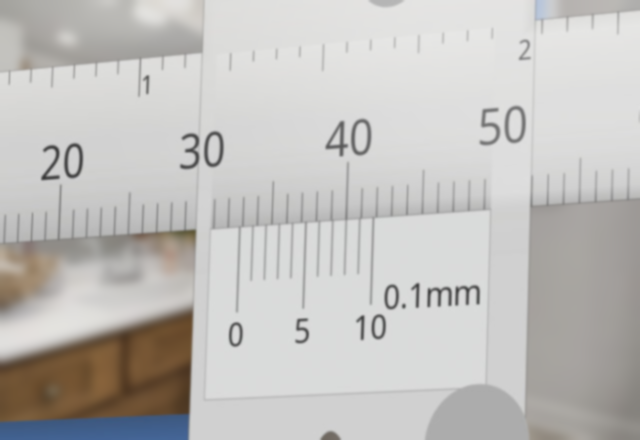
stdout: 32.8 mm
